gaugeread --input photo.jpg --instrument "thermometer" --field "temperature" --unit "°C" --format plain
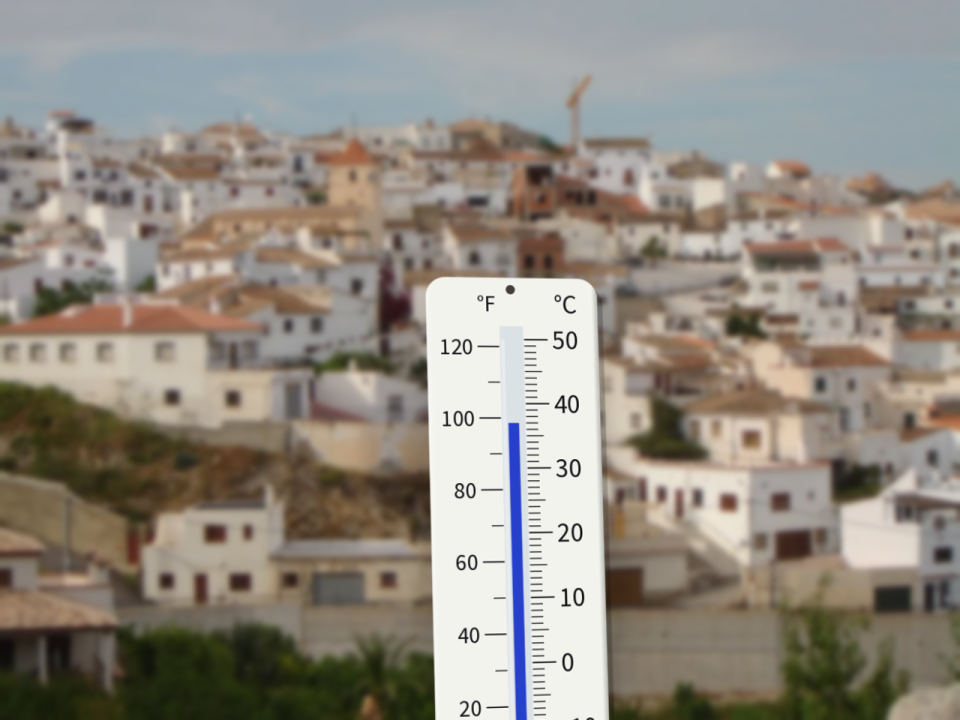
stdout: 37 °C
